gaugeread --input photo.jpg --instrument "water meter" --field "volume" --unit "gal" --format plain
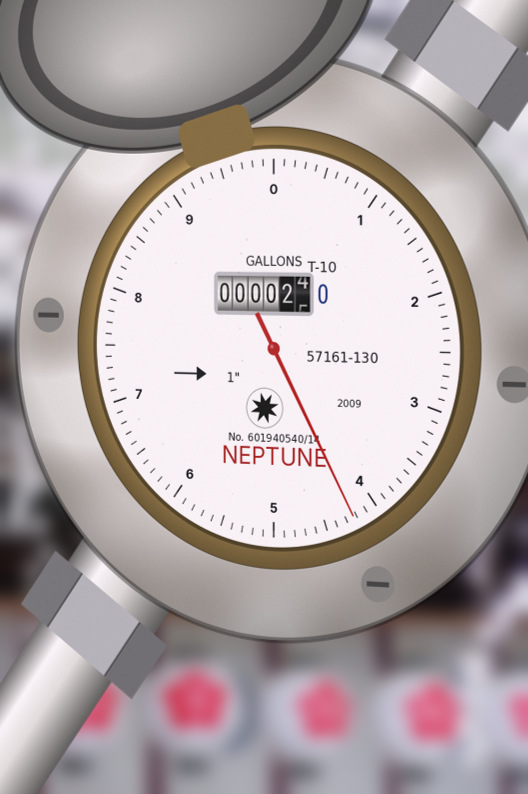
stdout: 244.2 gal
